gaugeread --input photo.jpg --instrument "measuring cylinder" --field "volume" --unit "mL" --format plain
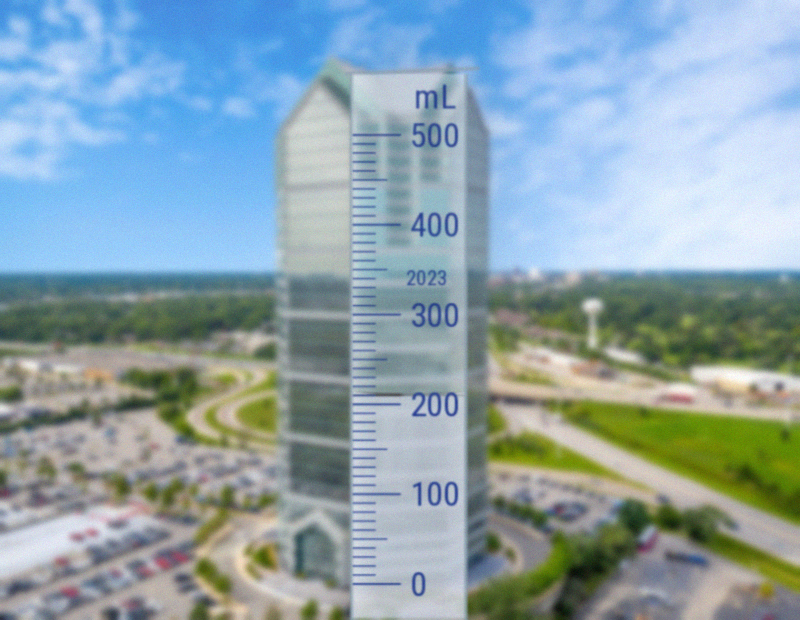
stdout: 210 mL
